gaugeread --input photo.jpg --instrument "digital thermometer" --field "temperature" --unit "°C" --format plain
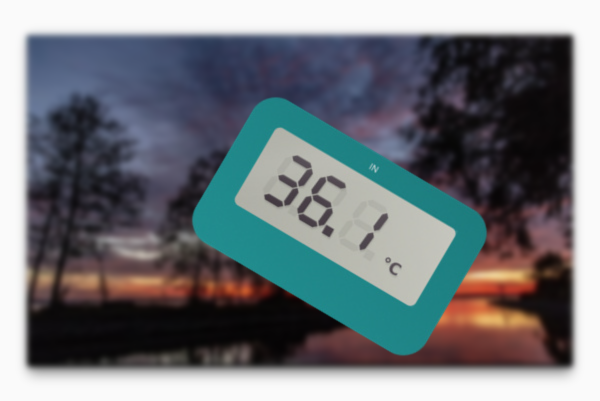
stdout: 36.1 °C
